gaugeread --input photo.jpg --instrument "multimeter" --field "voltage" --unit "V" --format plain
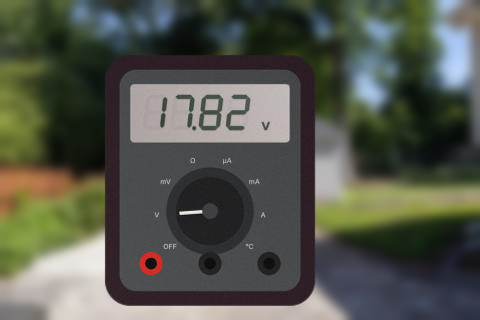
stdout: 17.82 V
